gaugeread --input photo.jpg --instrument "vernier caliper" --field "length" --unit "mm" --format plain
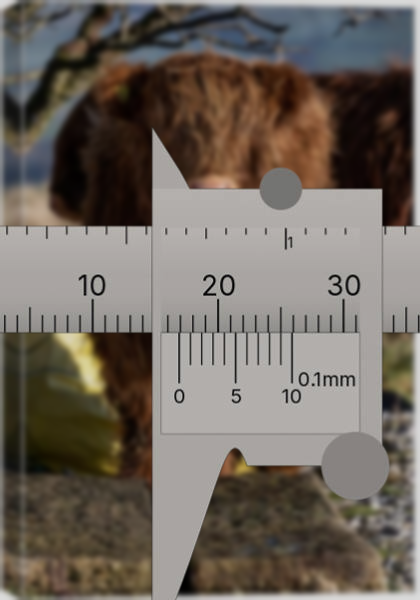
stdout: 16.9 mm
